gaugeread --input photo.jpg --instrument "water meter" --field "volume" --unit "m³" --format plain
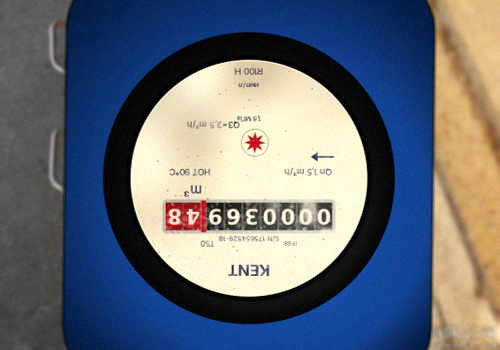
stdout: 369.48 m³
